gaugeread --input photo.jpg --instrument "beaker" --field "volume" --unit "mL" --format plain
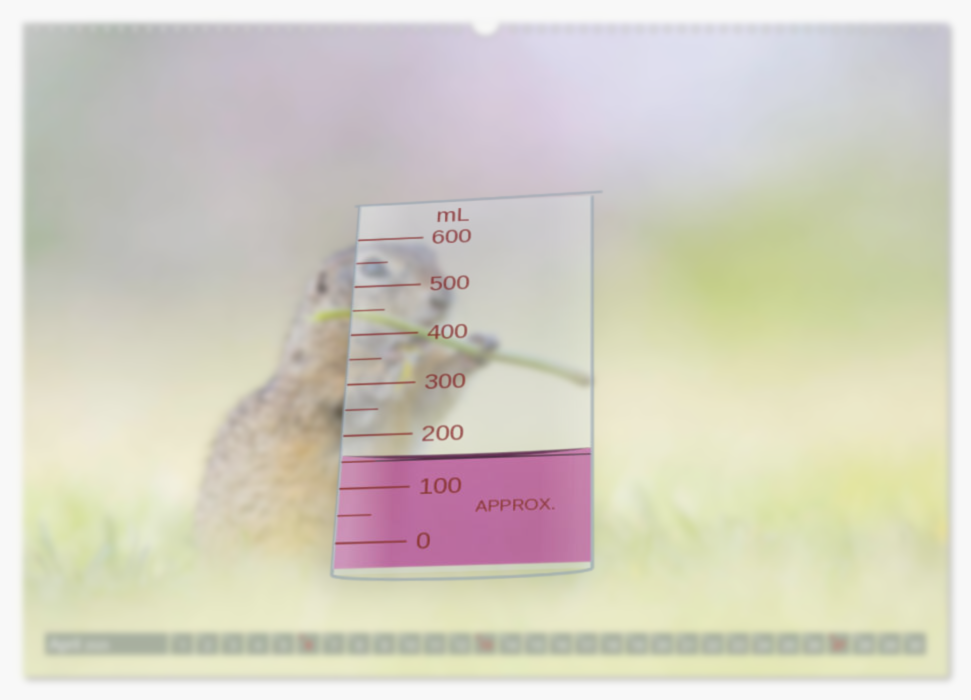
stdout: 150 mL
